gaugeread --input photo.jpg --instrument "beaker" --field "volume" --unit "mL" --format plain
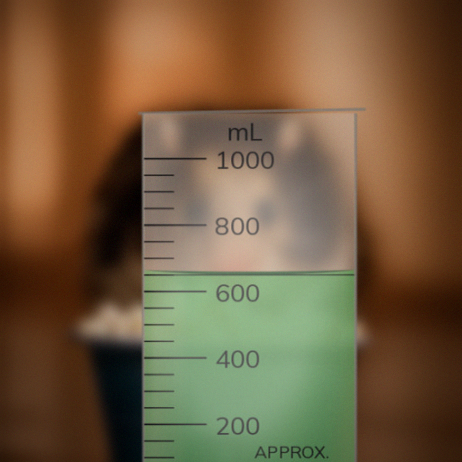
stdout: 650 mL
